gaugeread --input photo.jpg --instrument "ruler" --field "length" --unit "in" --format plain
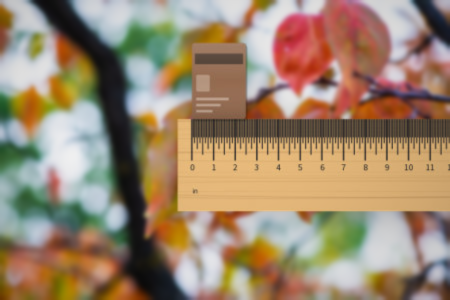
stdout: 2.5 in
